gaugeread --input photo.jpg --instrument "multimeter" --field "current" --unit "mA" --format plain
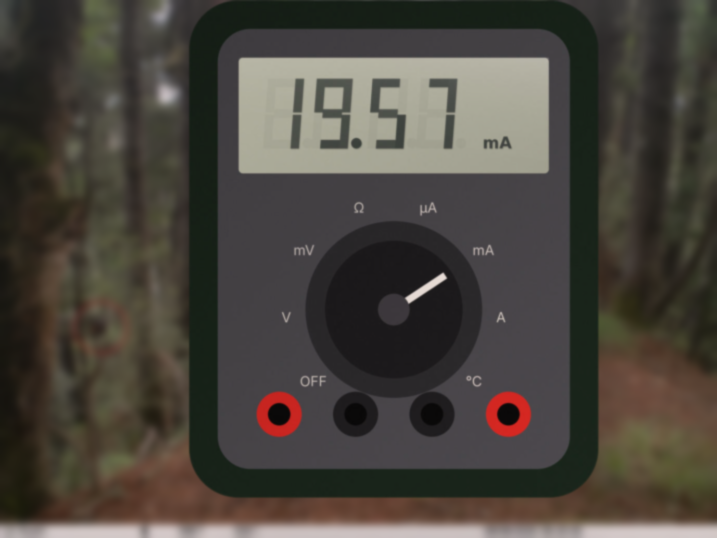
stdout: 19.57 mA
